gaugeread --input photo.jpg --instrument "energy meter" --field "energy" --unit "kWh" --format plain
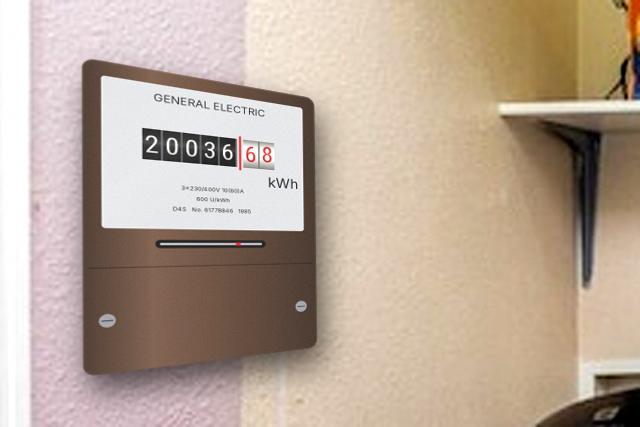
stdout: 20036.68 kWh
